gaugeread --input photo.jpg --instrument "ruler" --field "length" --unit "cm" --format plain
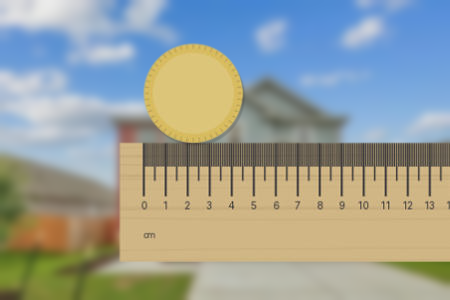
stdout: 4.5 cm
